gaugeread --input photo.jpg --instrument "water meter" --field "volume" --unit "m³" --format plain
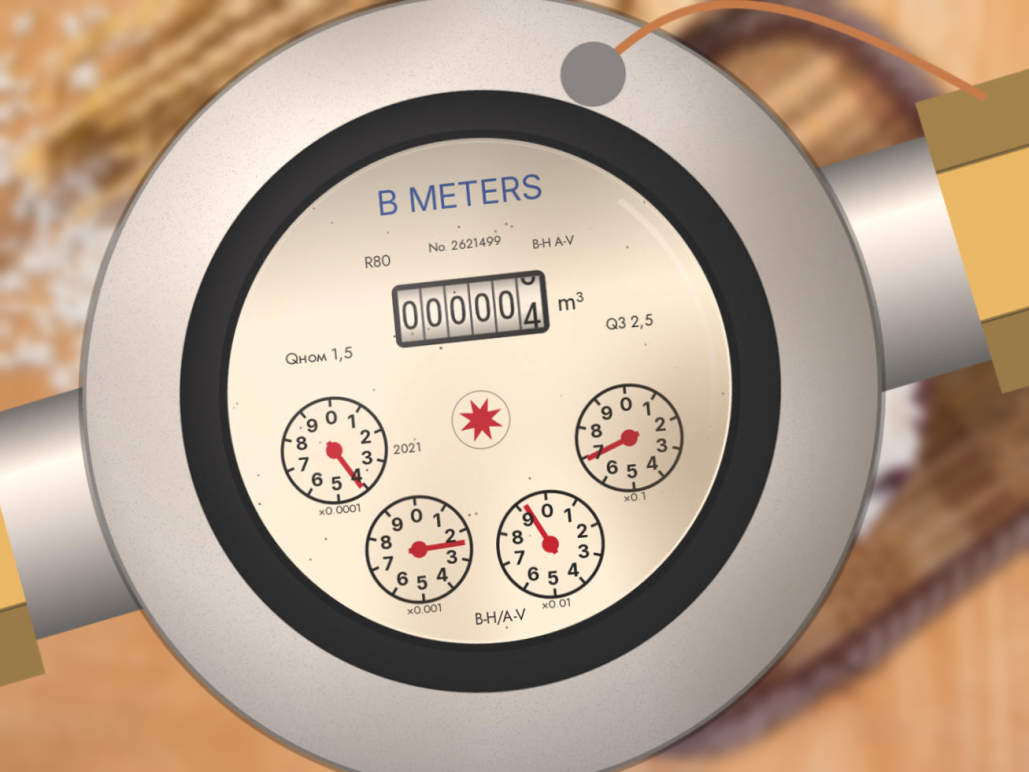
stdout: 3.6924 m³
